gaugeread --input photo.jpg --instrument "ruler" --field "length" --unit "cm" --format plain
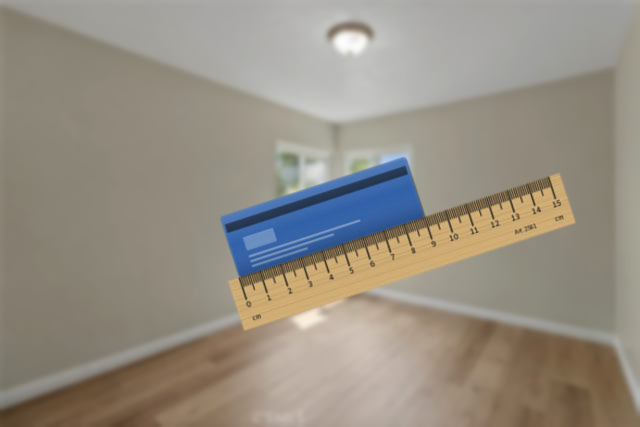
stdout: 9 cm
